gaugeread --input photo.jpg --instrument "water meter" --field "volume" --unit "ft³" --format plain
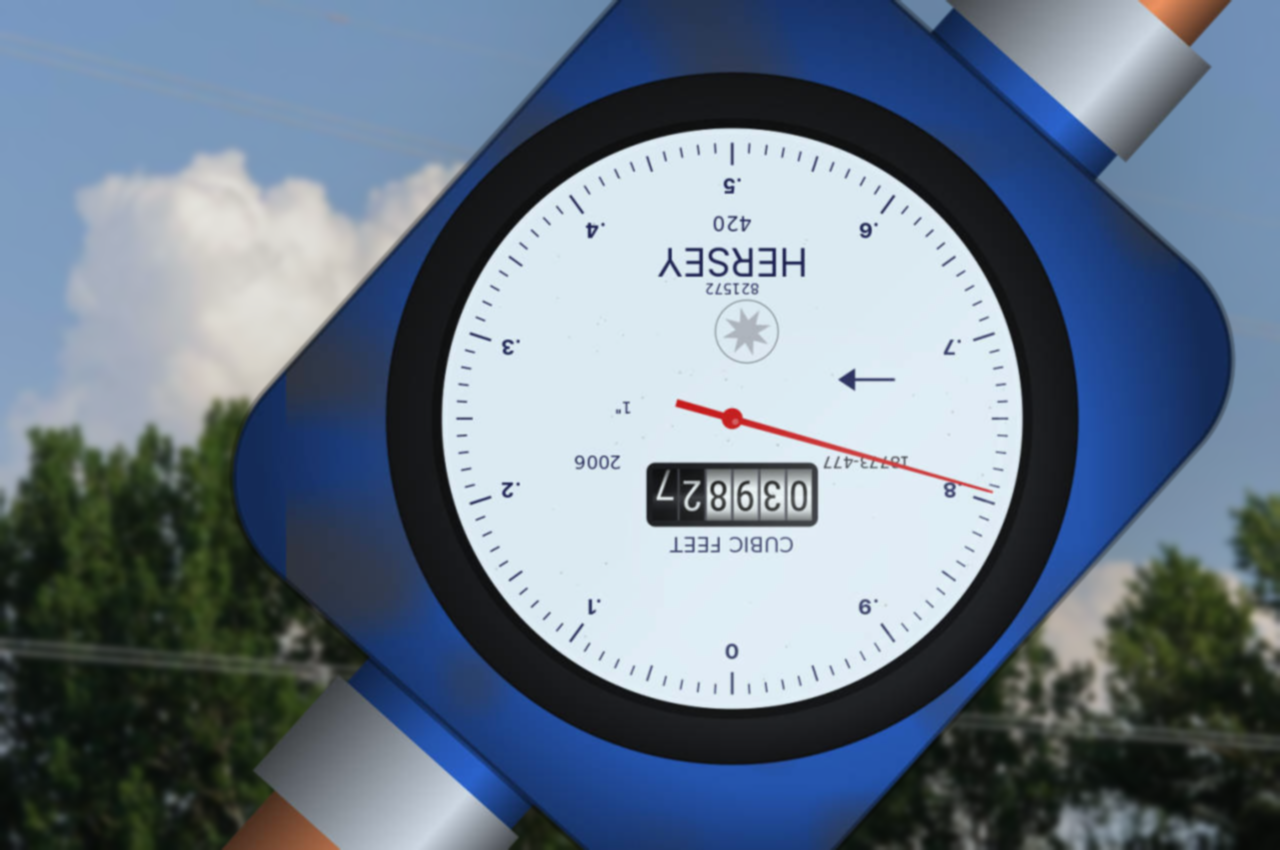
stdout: 39826.79 ft³
